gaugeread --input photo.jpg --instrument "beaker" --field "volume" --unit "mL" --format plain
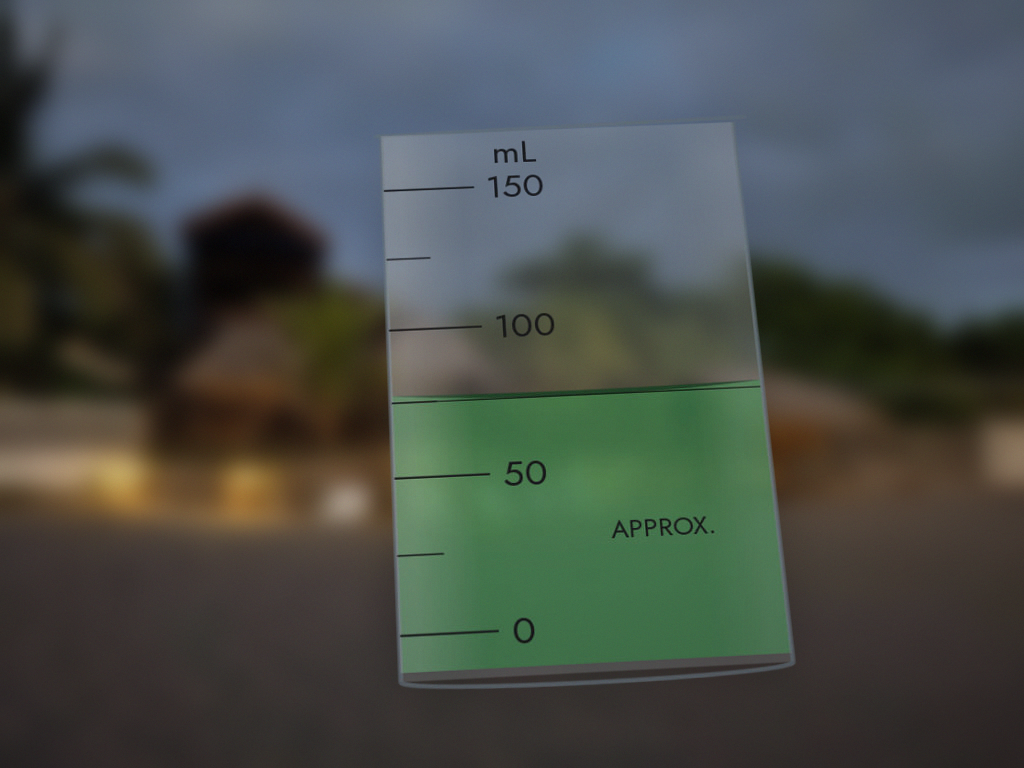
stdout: 75 mL
